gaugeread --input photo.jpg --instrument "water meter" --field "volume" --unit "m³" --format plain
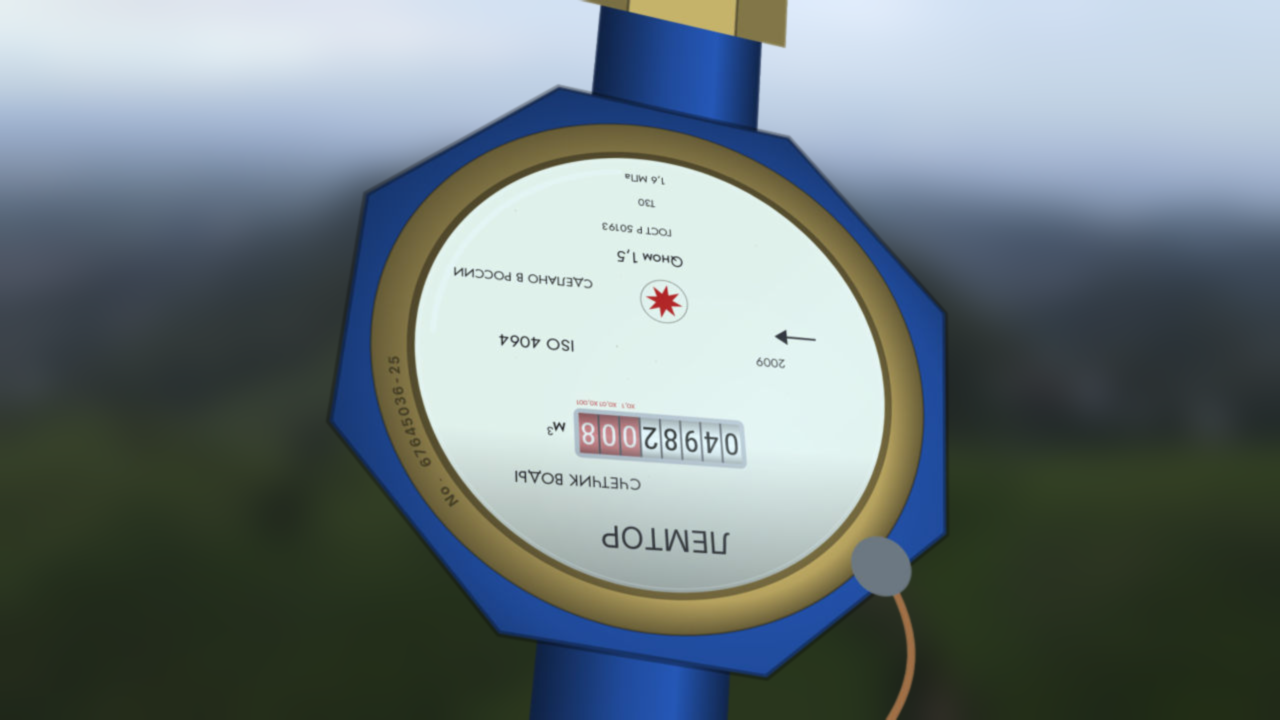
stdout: 4982.008 m³
